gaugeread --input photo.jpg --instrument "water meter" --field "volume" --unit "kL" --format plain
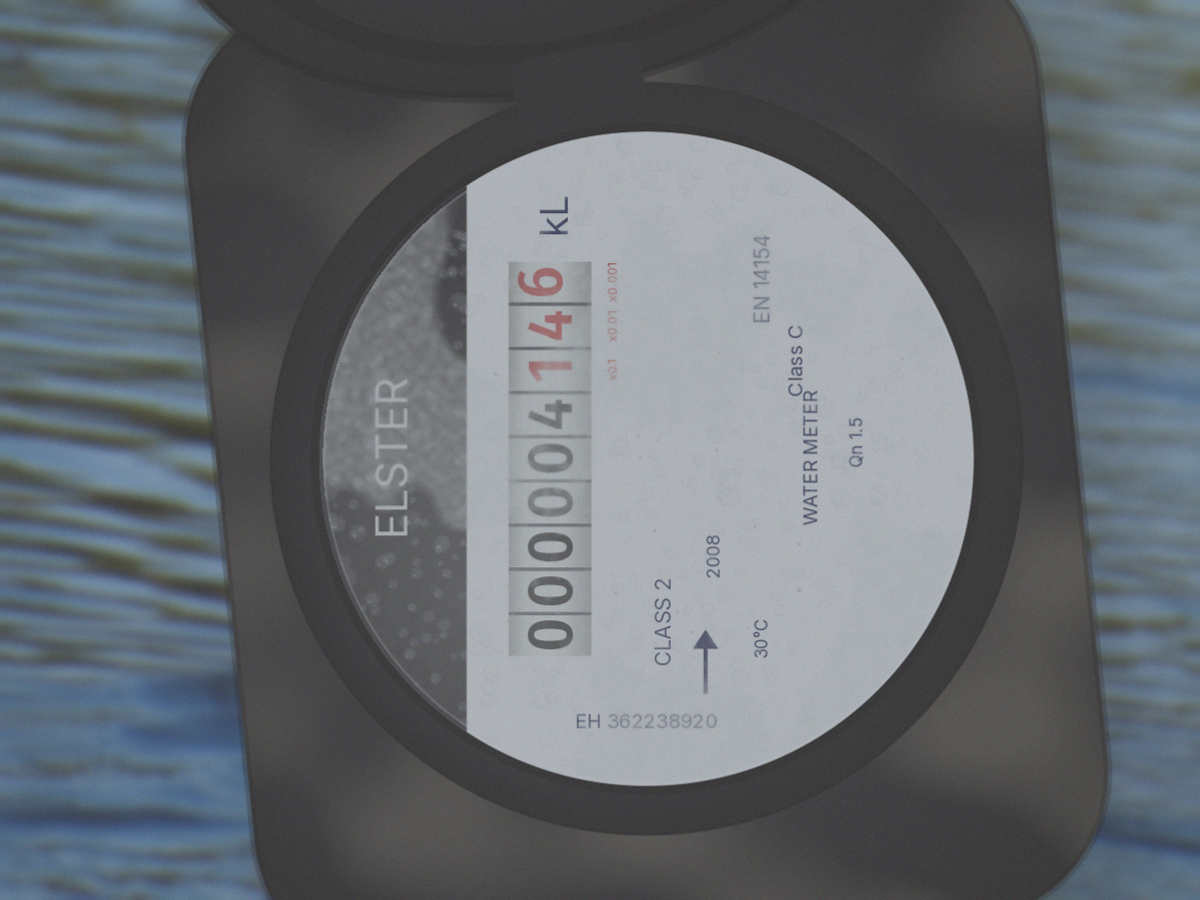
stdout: 4.146 kL
